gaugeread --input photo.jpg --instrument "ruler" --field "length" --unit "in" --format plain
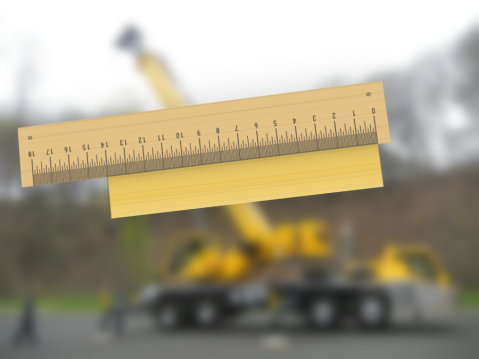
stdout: 14 in
